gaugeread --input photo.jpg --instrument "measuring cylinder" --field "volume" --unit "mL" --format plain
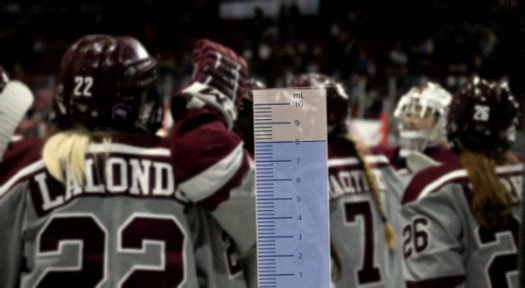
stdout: 8 mL
